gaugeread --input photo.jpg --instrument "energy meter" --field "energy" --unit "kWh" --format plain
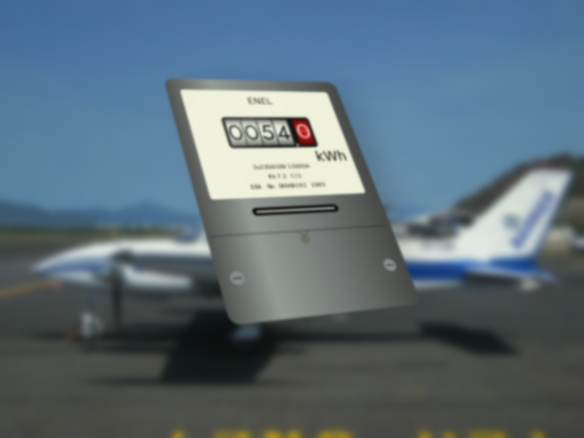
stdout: 54.0 kWh
